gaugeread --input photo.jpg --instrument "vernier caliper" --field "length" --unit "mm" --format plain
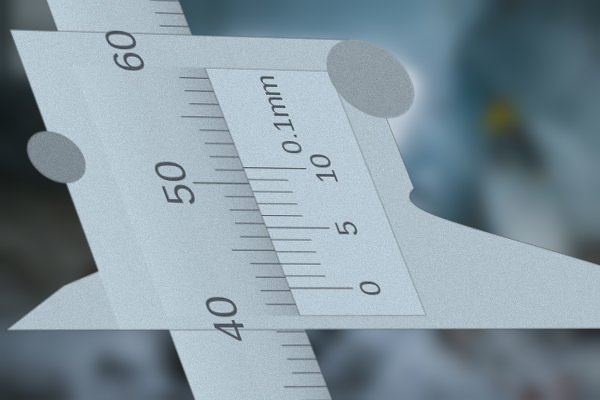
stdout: 42.2 mm
